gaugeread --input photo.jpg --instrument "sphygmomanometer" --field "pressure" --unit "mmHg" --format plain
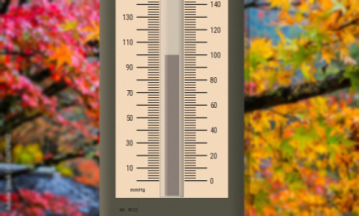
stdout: 100 mmHg
